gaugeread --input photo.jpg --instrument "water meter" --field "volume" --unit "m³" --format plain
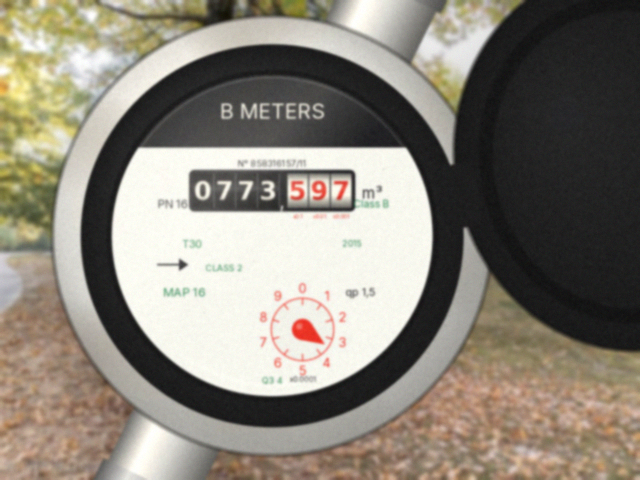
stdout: 773.5973 m³
